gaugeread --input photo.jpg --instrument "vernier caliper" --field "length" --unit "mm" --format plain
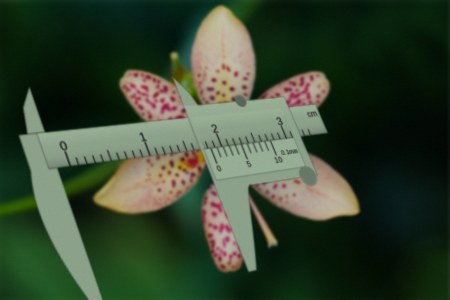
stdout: 18.4 mm
